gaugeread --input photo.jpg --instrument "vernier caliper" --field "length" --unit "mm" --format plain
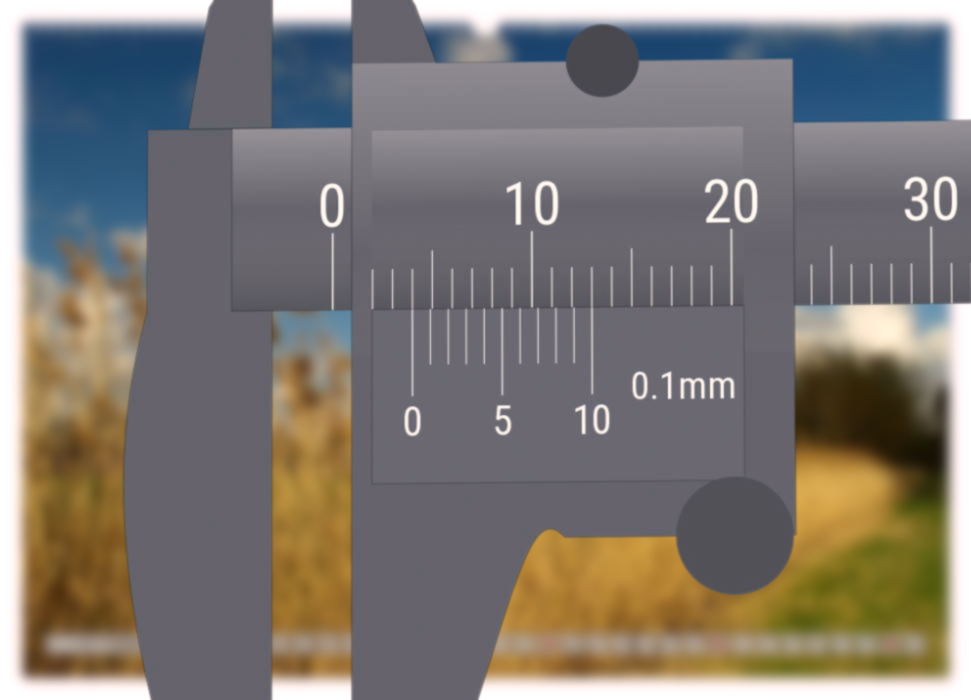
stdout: 4.0 mm
